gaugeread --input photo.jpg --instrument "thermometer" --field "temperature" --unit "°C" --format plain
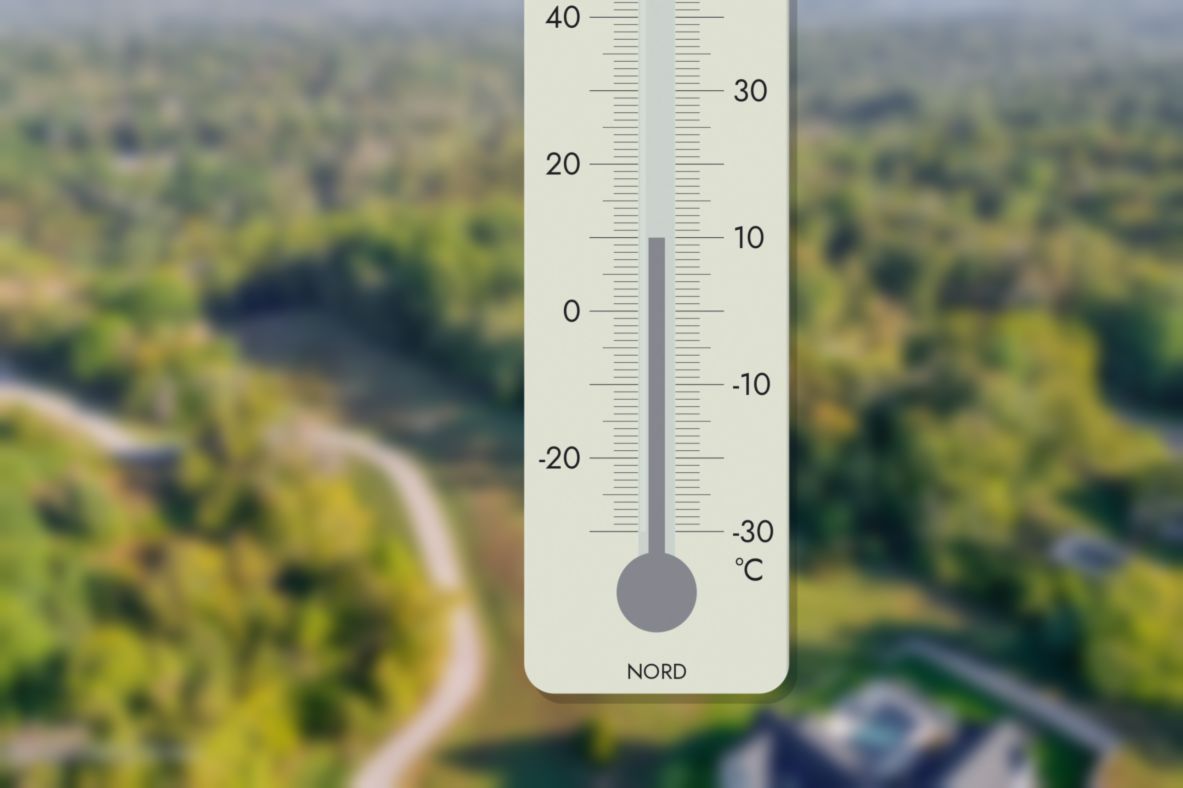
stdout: 10 °C
